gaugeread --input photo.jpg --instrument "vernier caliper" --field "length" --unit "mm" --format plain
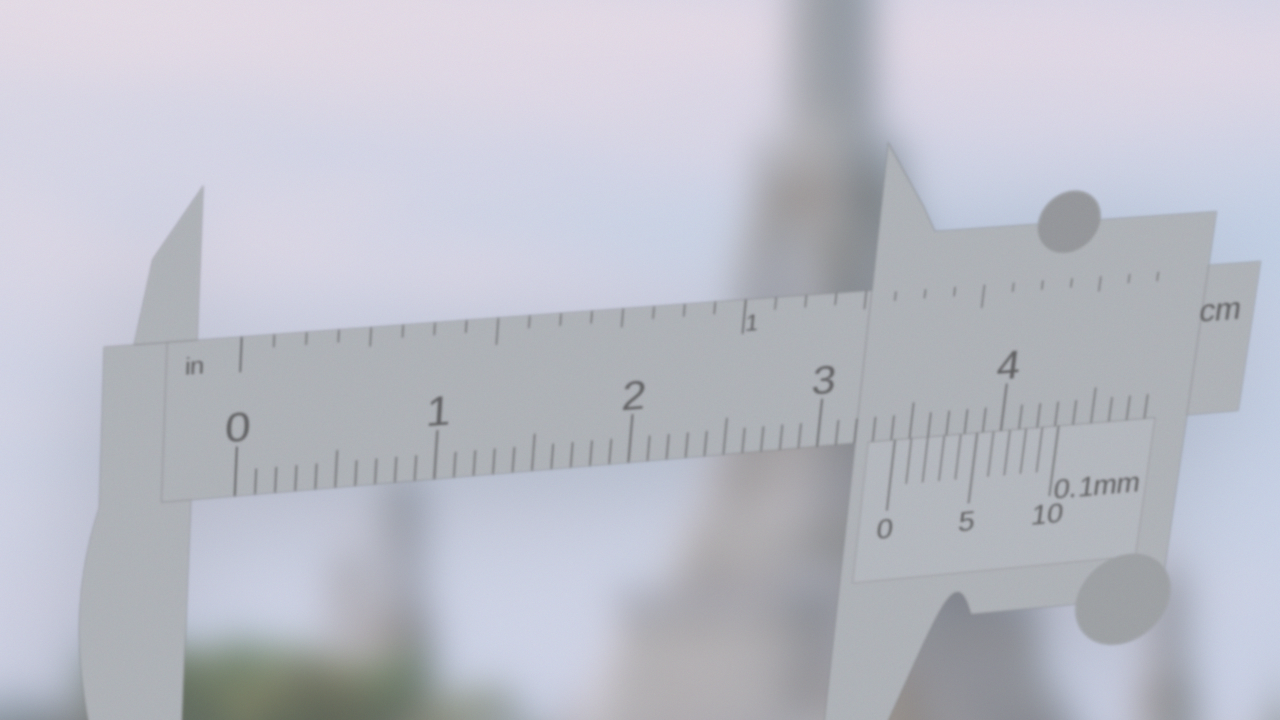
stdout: 34.2 mm
